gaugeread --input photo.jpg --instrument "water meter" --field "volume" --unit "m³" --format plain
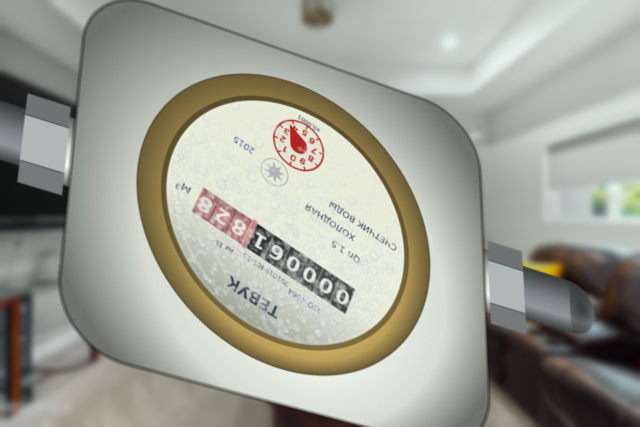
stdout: 61.8283 m³
